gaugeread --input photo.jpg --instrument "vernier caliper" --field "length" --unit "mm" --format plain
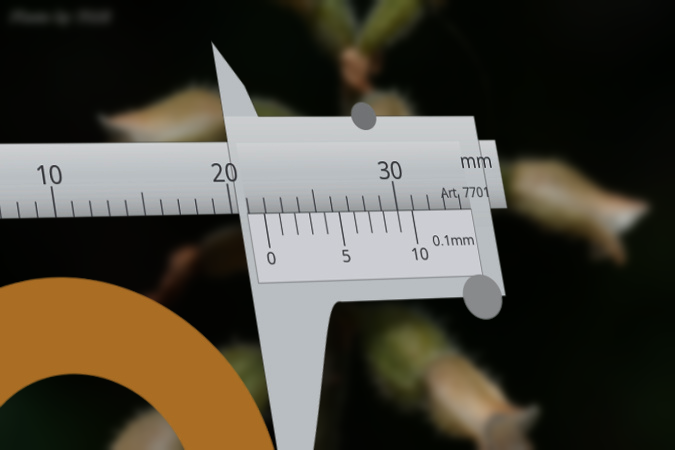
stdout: 21.9 mm
